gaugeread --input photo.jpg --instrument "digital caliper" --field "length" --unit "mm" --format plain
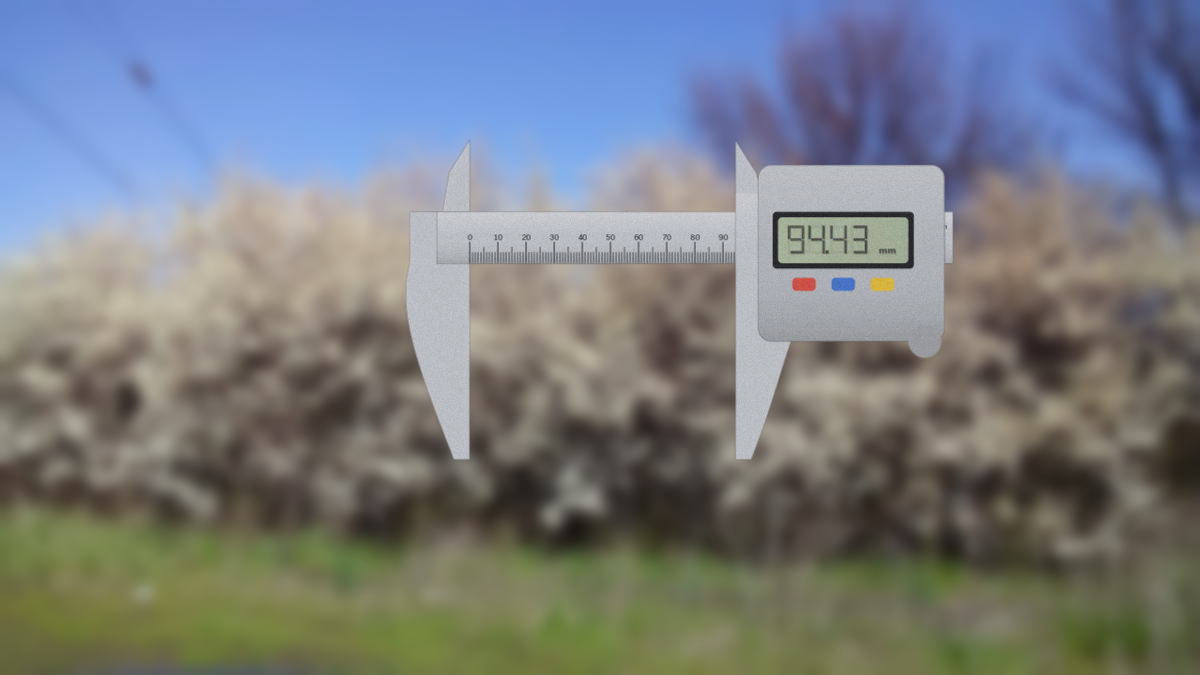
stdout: 94.43 mm
